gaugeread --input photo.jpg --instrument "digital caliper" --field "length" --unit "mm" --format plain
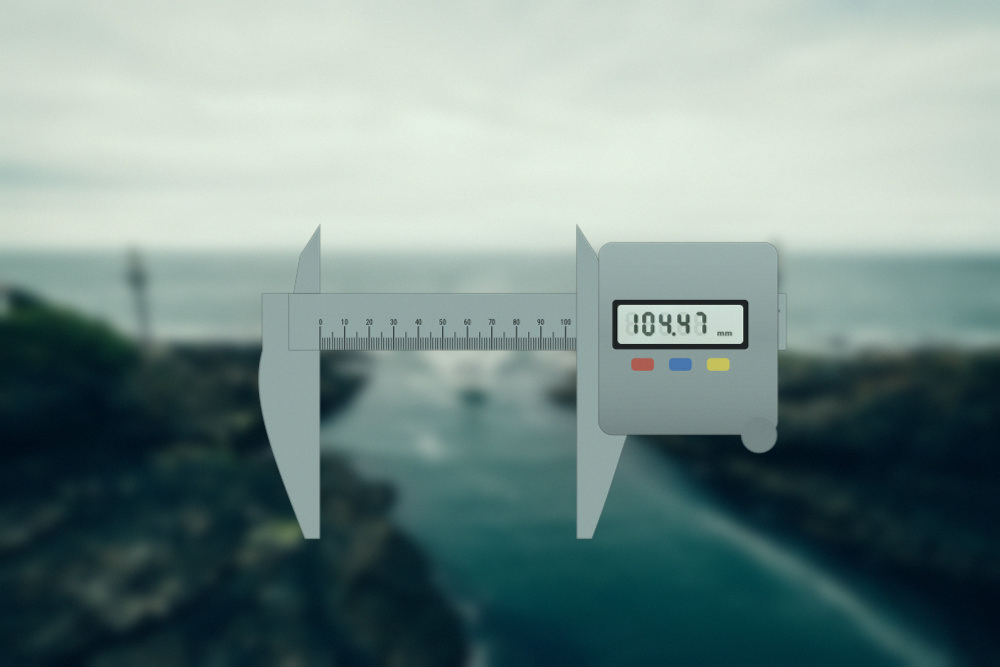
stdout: 104.47 mm
